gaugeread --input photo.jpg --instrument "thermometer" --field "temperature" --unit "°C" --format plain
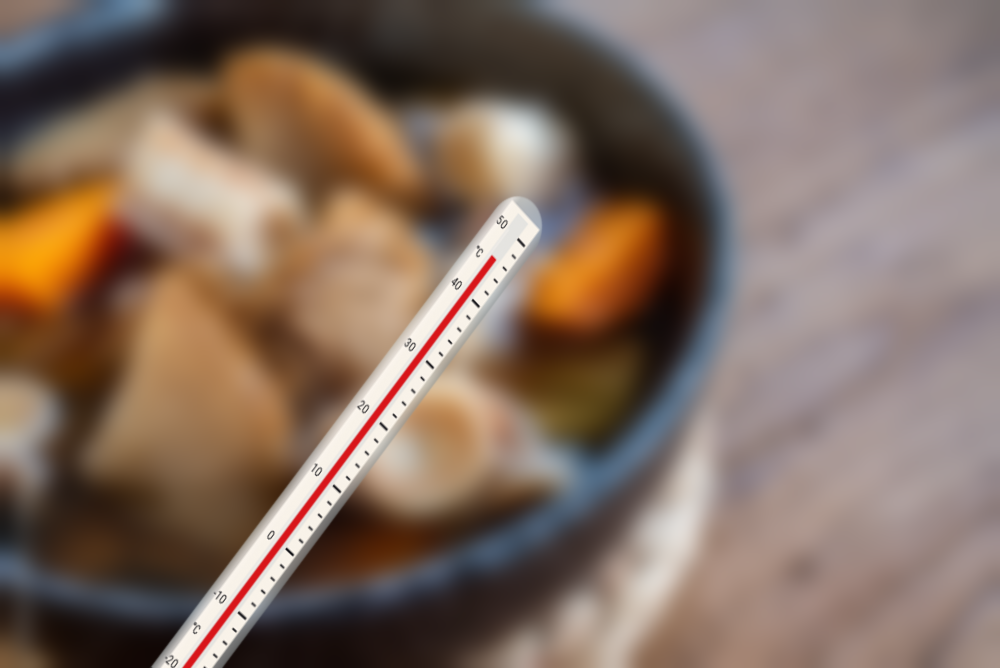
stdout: 46 °C
